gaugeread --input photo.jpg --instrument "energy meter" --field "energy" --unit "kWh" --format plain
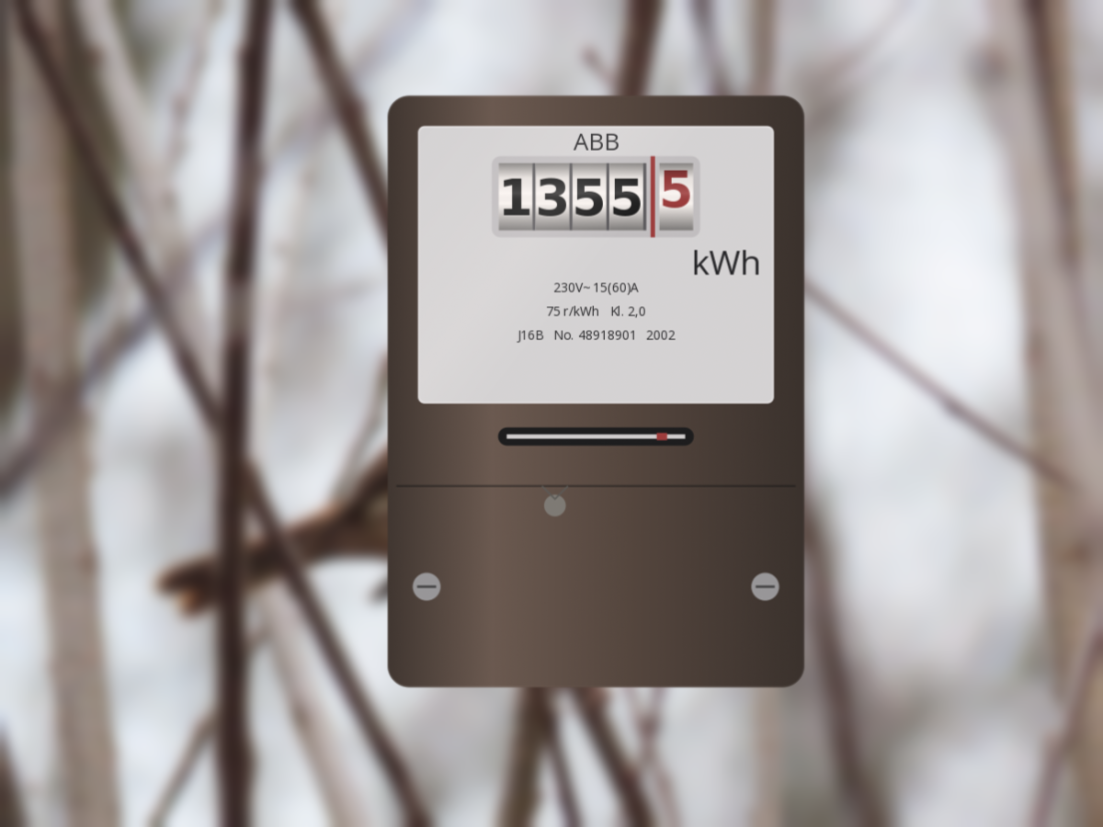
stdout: 1355.5 kWh
